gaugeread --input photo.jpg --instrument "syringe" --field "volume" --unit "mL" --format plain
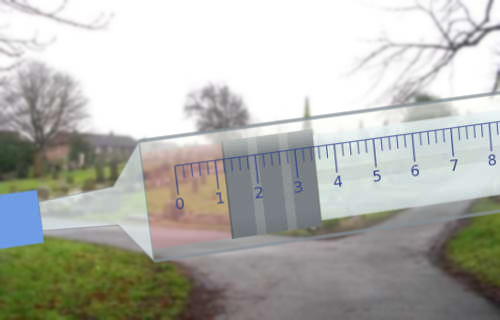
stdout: 1.2 mL
